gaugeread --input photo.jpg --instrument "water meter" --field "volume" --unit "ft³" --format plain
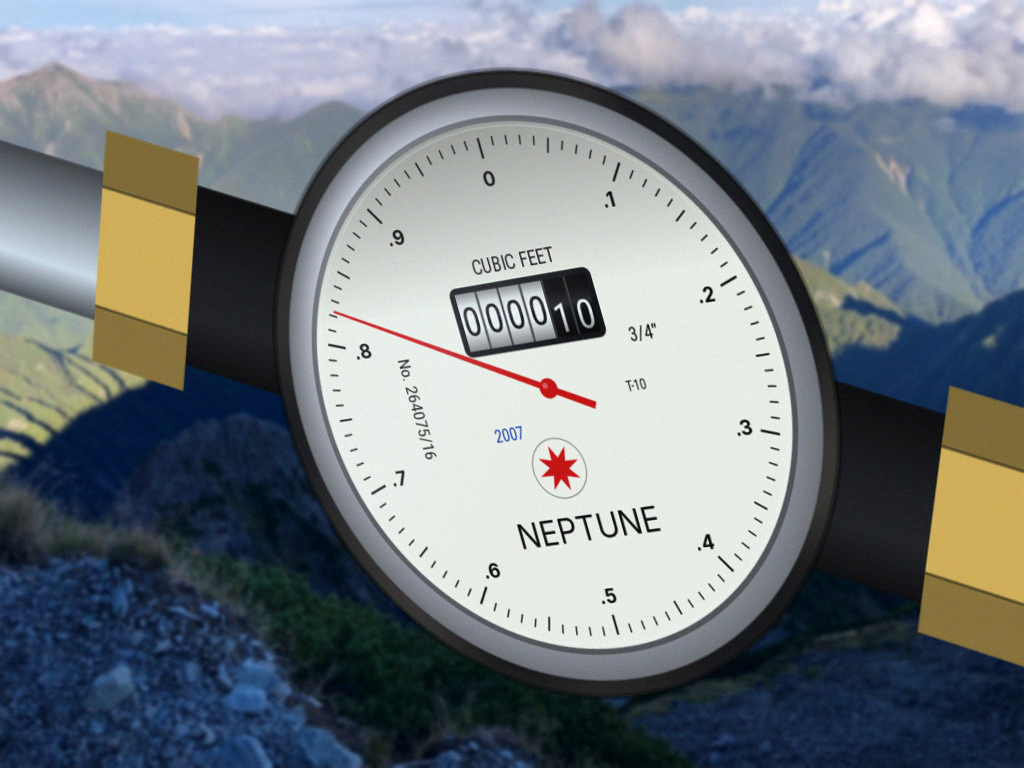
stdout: 9.82 ft³
